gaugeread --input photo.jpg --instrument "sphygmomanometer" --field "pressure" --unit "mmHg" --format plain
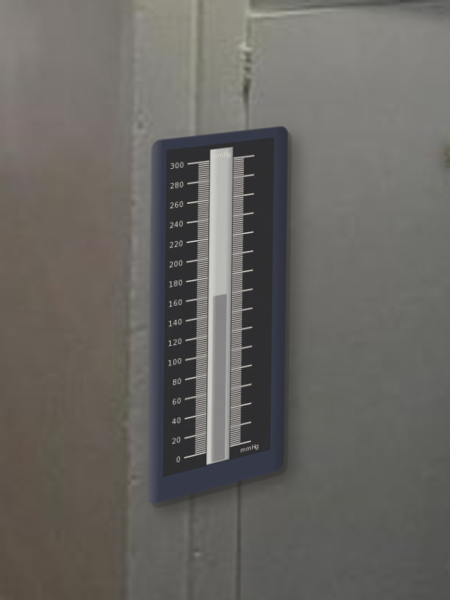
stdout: 160 mmHg
